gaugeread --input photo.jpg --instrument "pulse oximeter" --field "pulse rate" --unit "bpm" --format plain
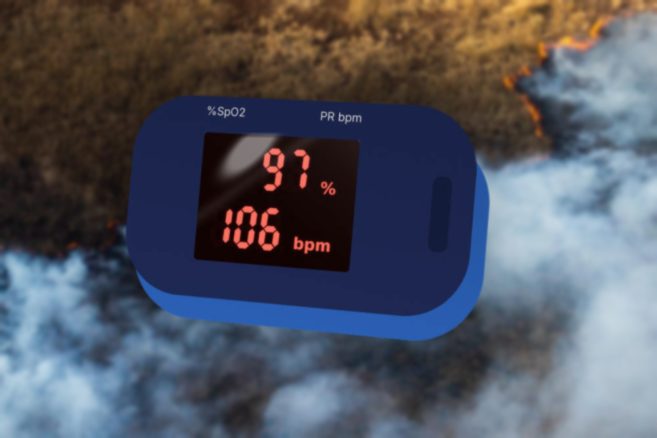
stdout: 106 bpm
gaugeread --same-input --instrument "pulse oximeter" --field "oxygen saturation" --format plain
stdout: 97 %
